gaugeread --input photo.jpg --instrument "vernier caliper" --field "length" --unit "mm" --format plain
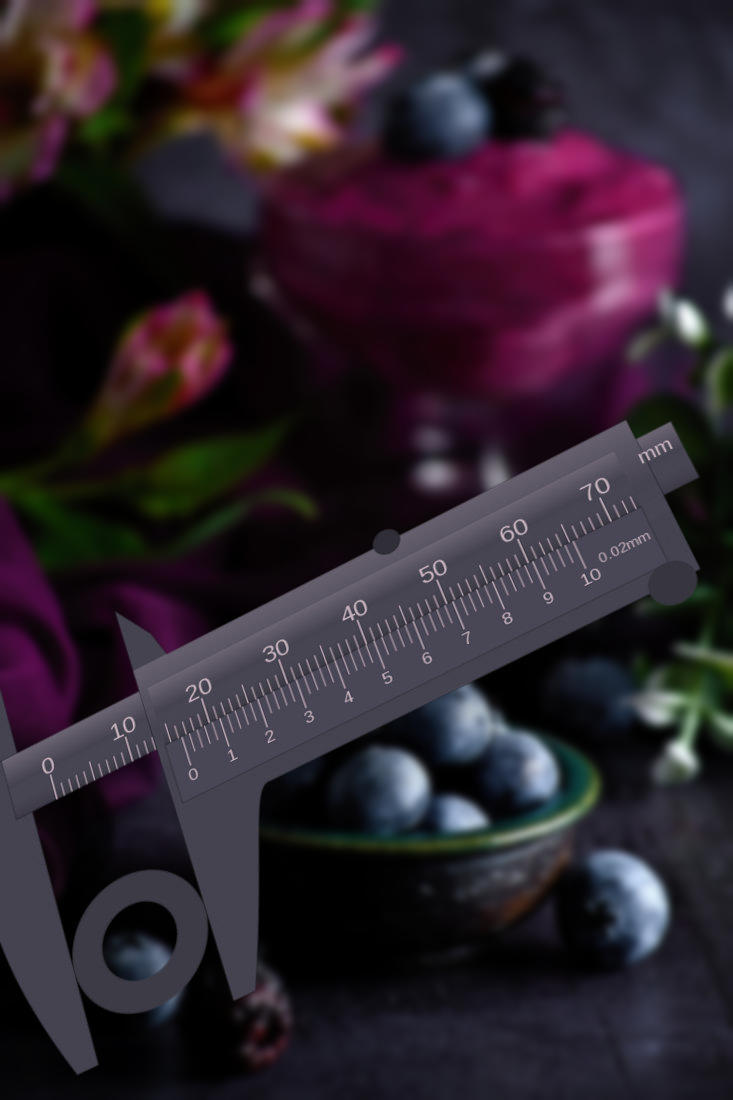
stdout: 16.4 mm
